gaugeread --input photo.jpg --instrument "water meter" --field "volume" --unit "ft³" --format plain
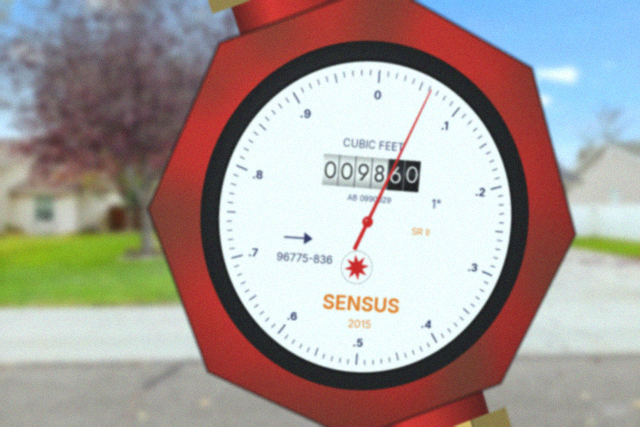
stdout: 9860.06 ft³
